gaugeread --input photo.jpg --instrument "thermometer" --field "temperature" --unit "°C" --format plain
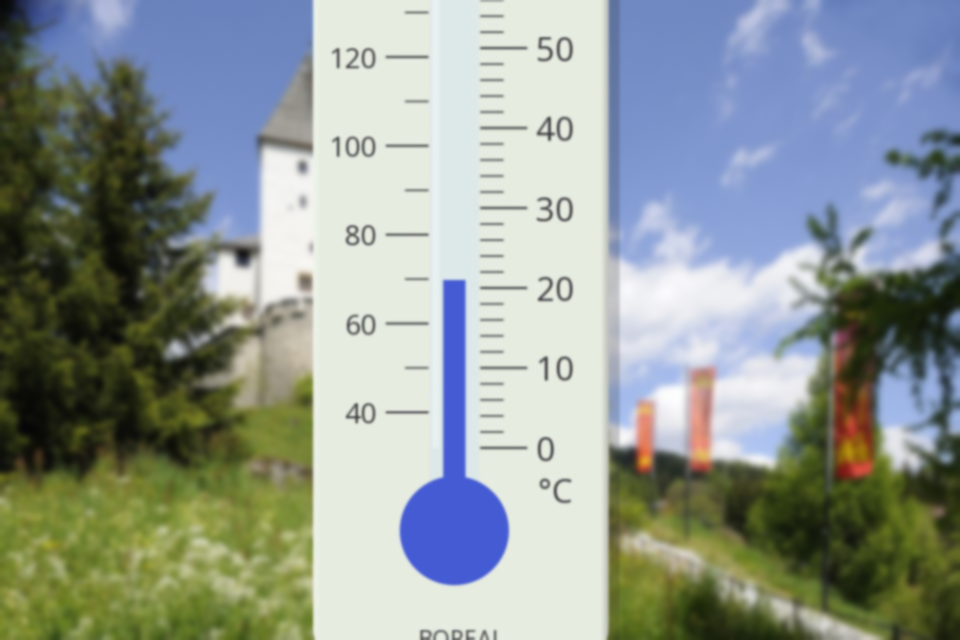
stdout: 21 °C
